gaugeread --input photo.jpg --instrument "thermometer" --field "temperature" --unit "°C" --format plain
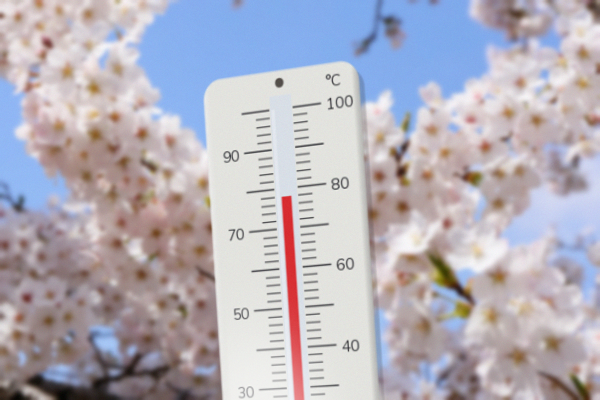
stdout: 78 °C
